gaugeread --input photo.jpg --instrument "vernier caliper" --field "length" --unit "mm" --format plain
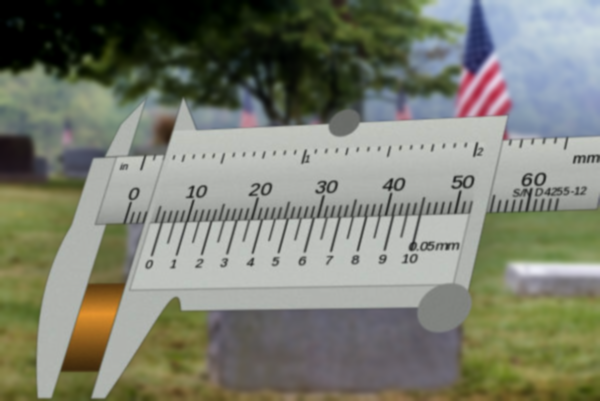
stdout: 6.0 mm
